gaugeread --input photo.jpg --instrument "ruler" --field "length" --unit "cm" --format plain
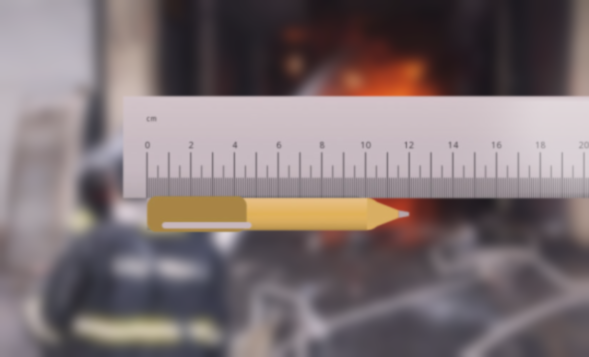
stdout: 12 cm
